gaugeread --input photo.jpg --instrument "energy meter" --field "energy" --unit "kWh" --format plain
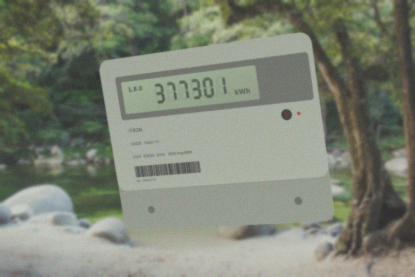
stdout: 377301 kWh
